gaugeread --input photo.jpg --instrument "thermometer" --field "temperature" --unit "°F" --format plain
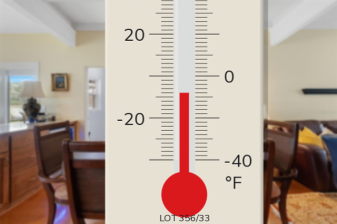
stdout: -8 °F
